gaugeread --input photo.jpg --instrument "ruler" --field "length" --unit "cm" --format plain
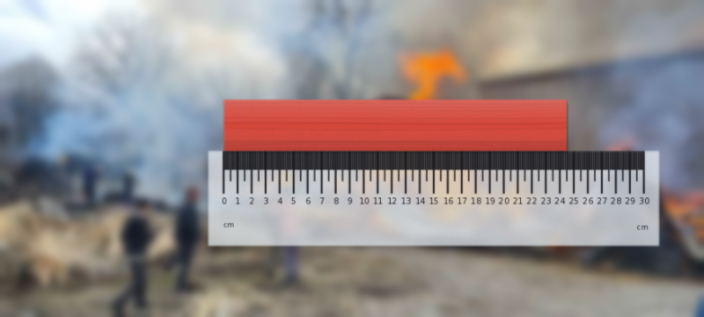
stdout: 24.5 cm
